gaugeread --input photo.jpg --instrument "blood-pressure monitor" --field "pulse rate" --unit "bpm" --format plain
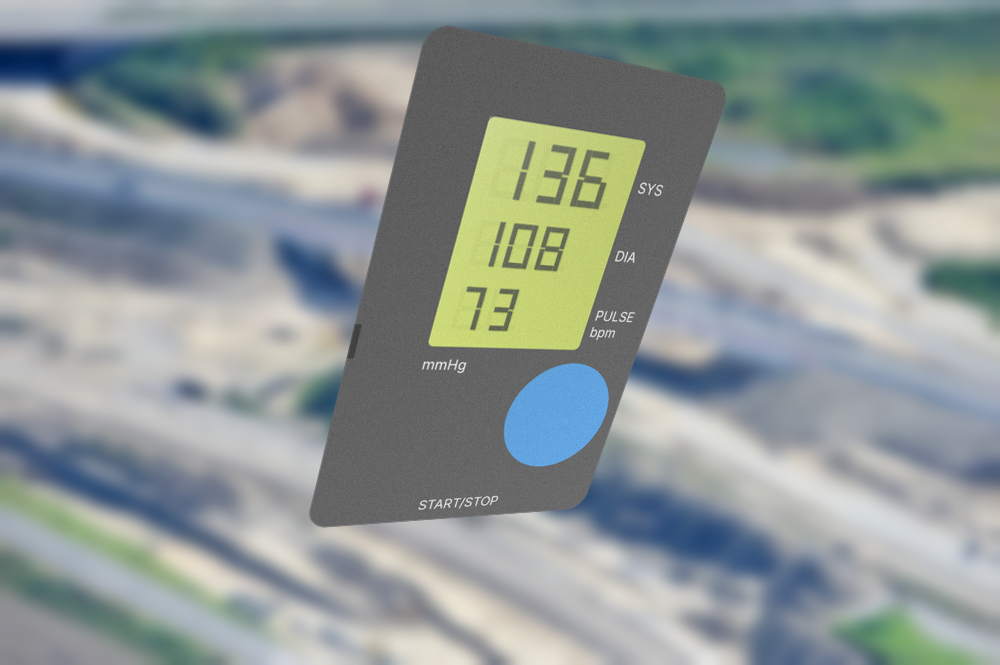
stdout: 73 bpm
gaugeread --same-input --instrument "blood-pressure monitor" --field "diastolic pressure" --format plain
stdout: 108 mmHg
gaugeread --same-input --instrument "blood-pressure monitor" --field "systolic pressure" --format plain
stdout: 136 mmHg
